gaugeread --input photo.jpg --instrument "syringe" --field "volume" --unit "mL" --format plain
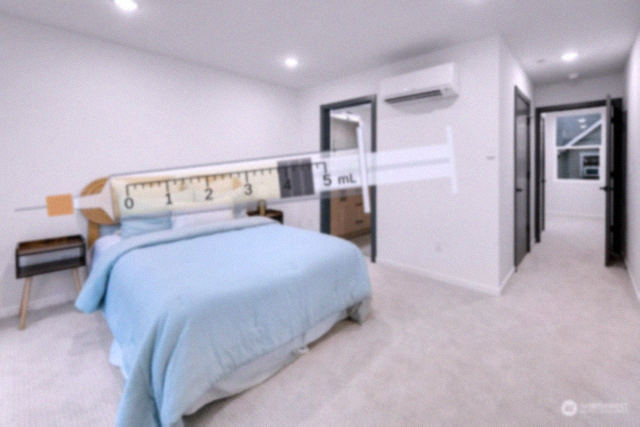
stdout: 3.8 mL
